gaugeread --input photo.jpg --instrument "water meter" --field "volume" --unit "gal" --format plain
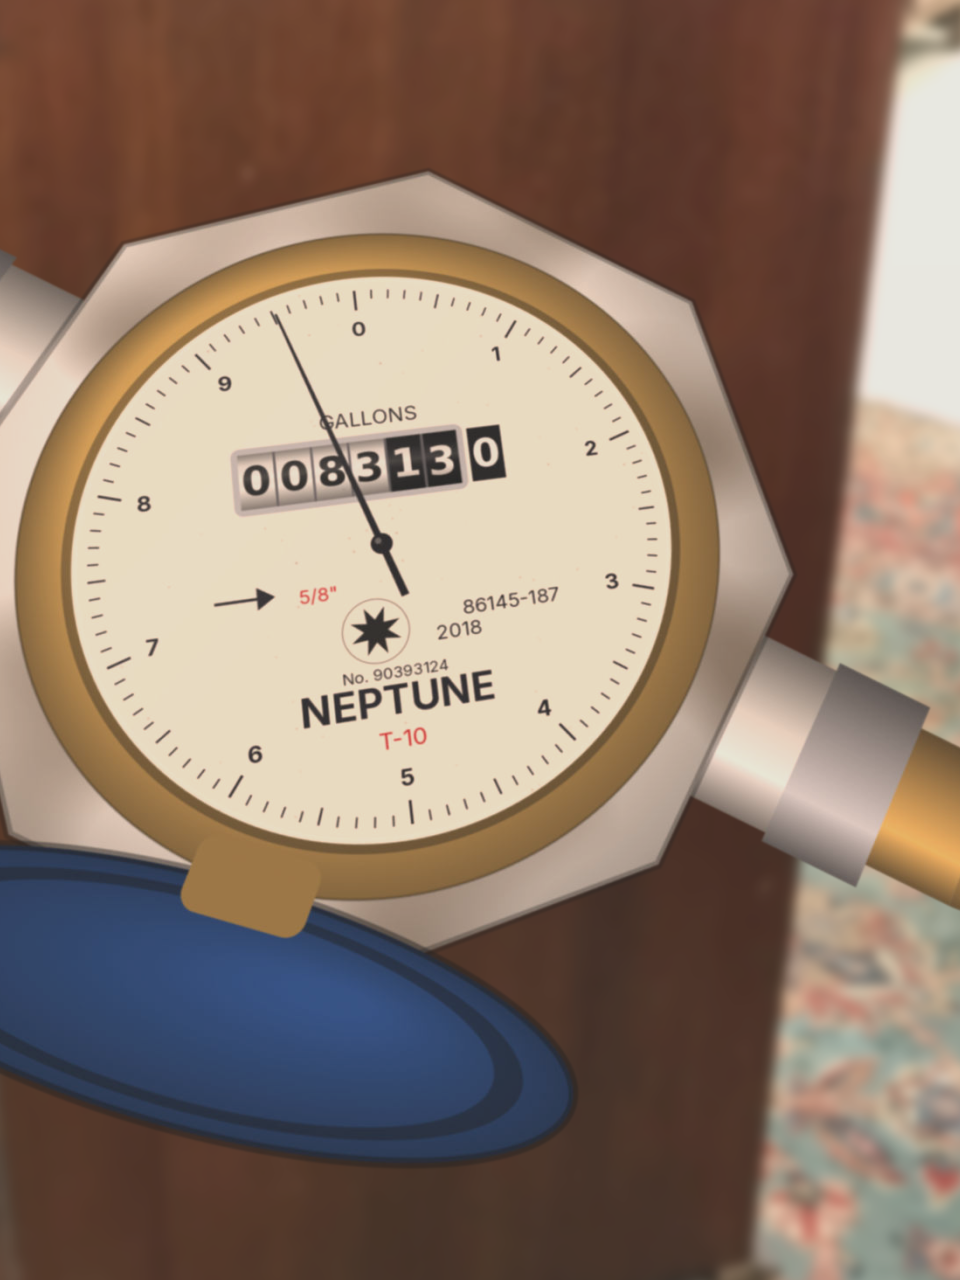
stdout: 83129.5 gal
